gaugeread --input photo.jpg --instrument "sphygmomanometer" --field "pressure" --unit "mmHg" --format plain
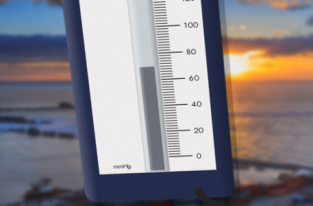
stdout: 70 mmHg
